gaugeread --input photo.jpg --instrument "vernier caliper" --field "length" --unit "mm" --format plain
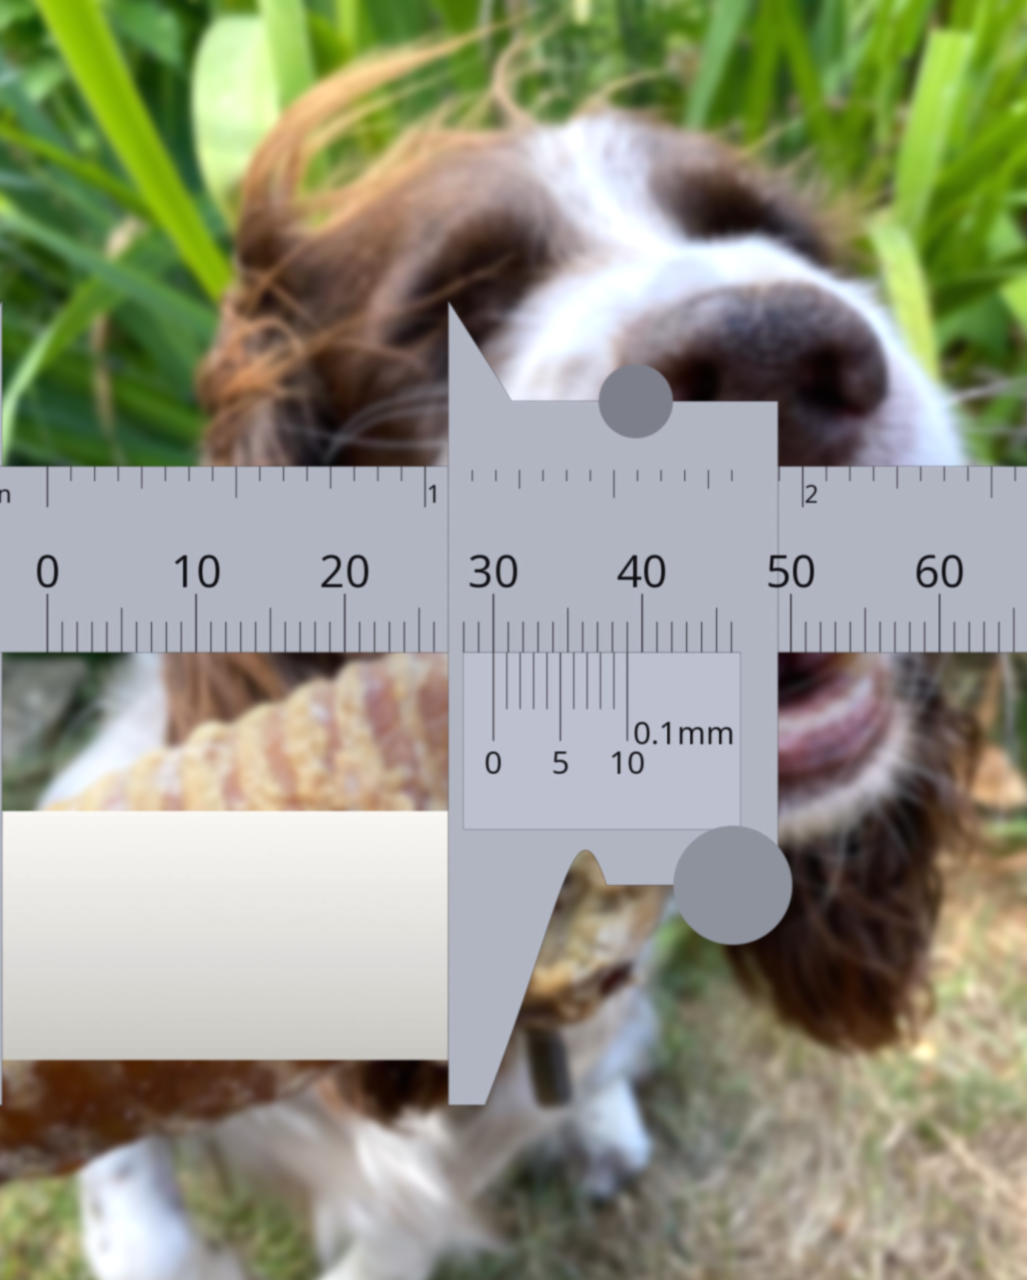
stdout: 30.0 mm
